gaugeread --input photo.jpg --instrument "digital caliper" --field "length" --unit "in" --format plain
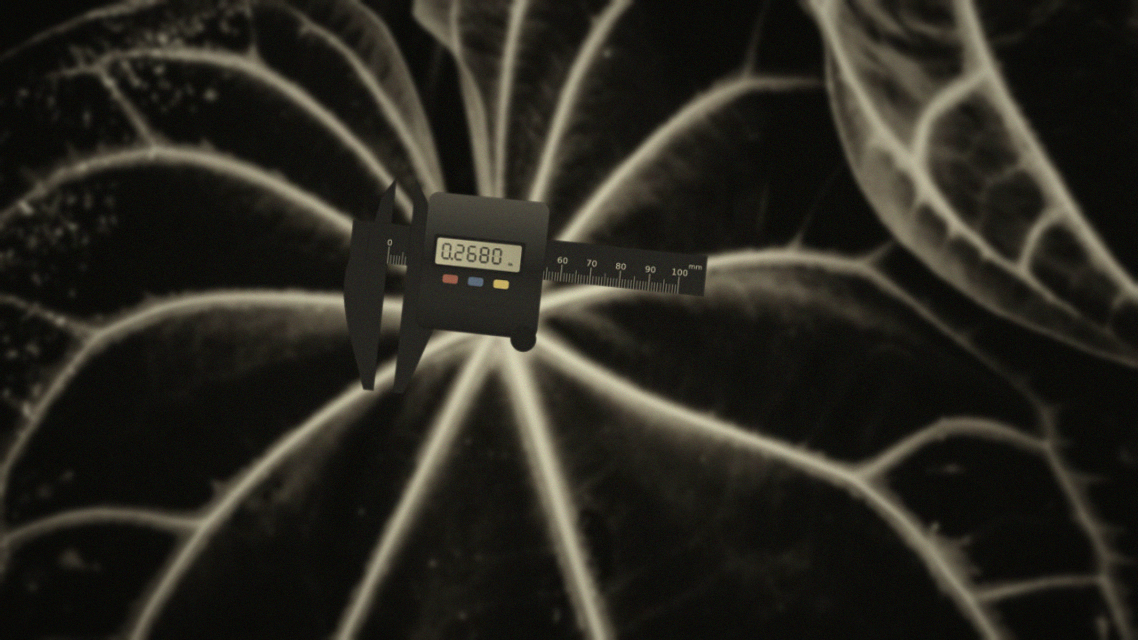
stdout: 0.2680 in
